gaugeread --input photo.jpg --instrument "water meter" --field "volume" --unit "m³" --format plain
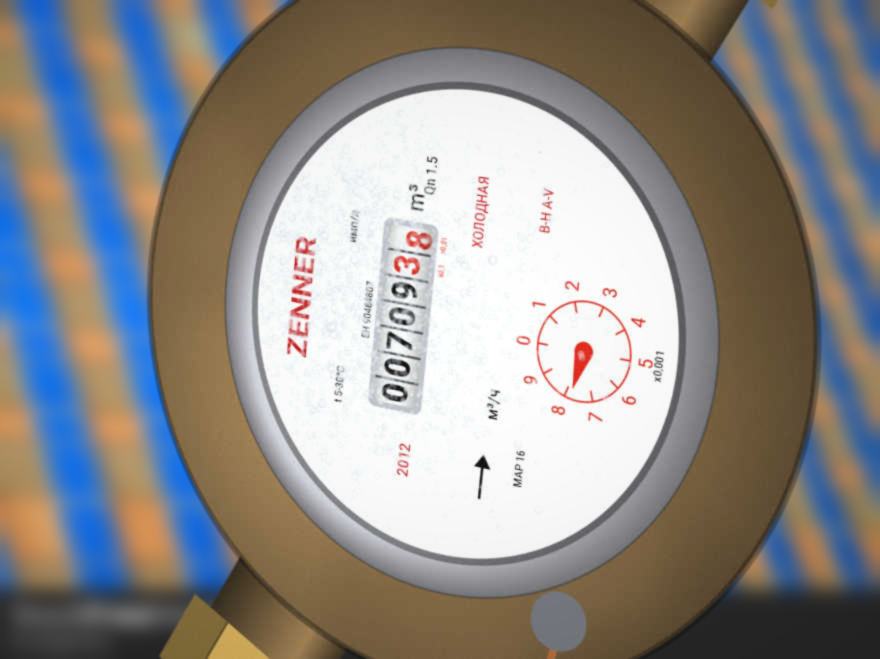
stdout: 709.377 m³
